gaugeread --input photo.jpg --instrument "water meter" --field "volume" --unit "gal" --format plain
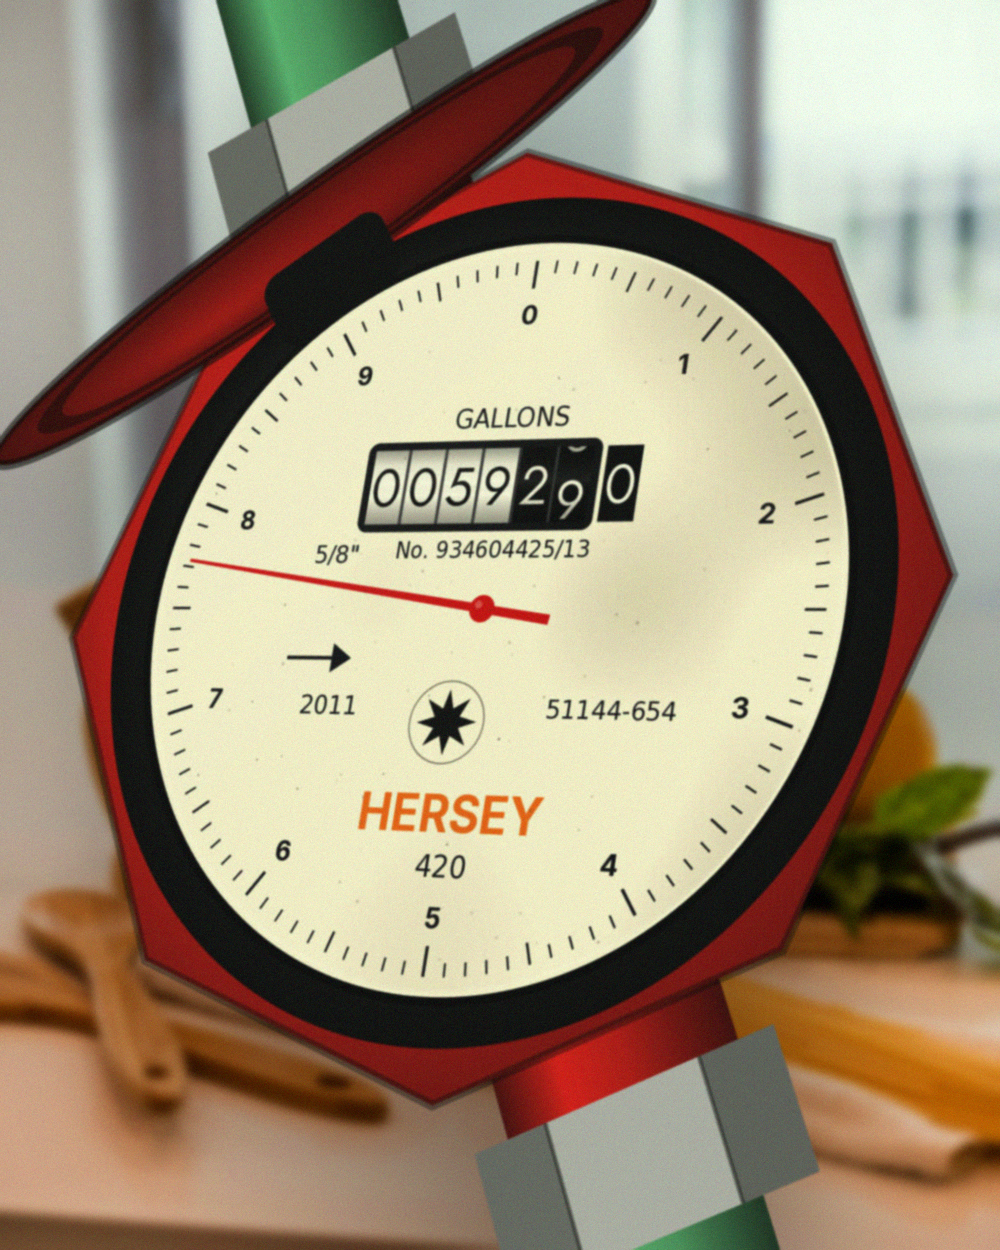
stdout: 59287.7 gal
